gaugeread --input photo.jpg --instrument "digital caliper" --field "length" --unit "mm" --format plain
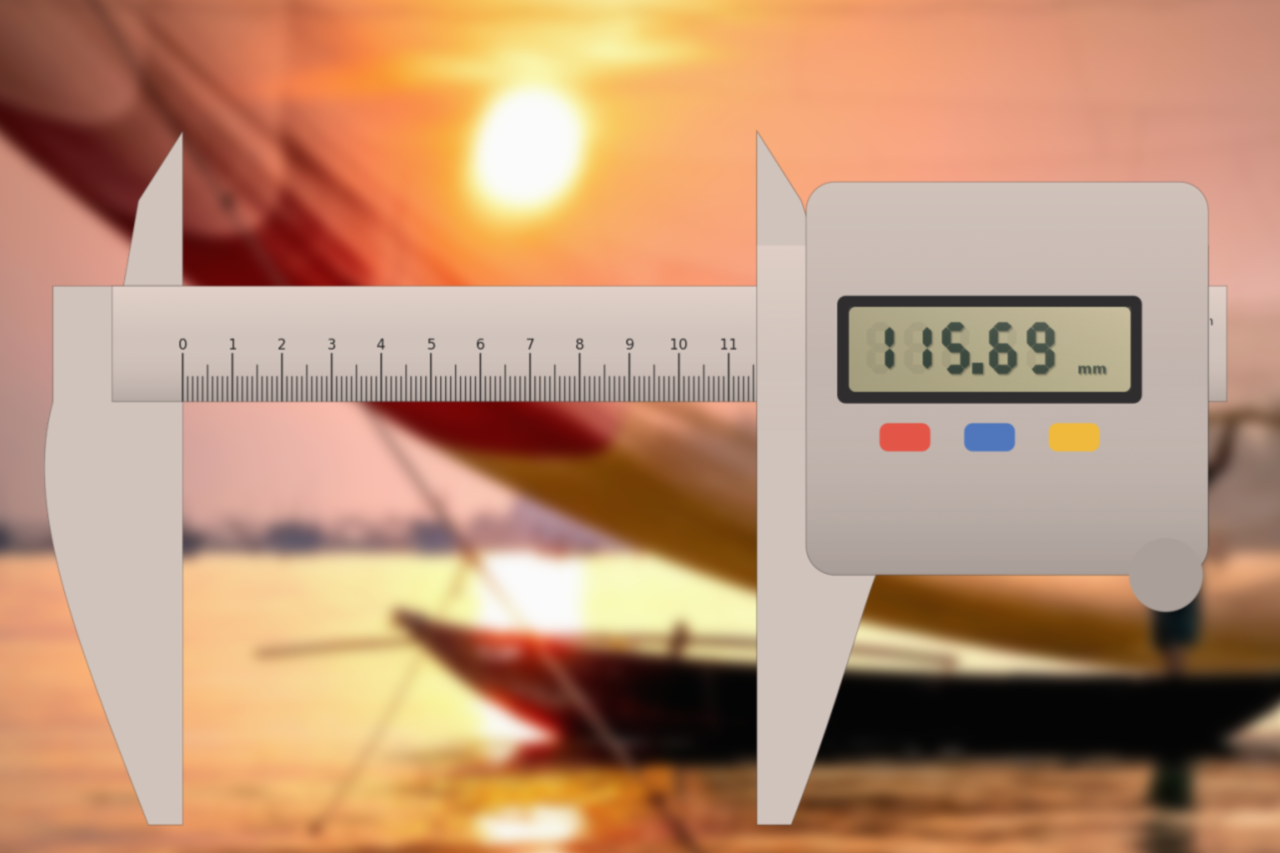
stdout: 115.69 mm
